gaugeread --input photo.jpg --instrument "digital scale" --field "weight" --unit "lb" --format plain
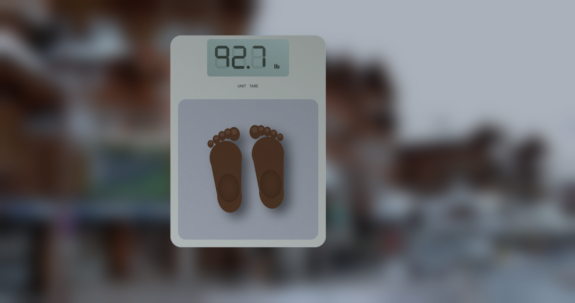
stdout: 92.7 lb
